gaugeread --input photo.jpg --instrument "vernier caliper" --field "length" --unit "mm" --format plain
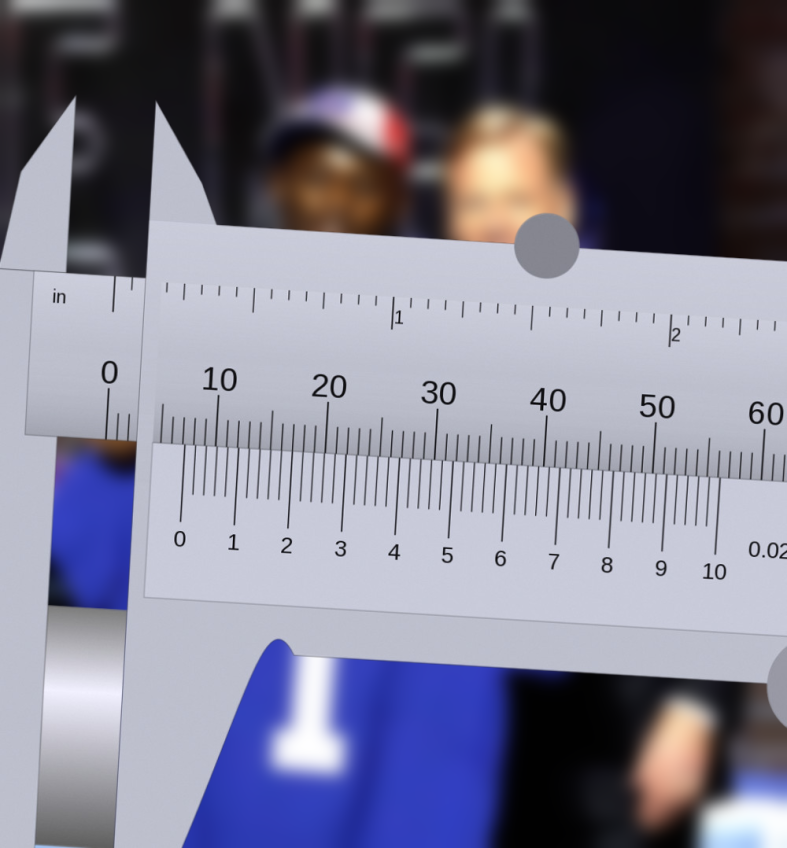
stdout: 7.2 mm
